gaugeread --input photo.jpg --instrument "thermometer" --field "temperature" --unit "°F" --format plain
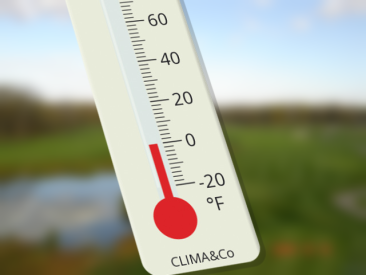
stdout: 0 °F
